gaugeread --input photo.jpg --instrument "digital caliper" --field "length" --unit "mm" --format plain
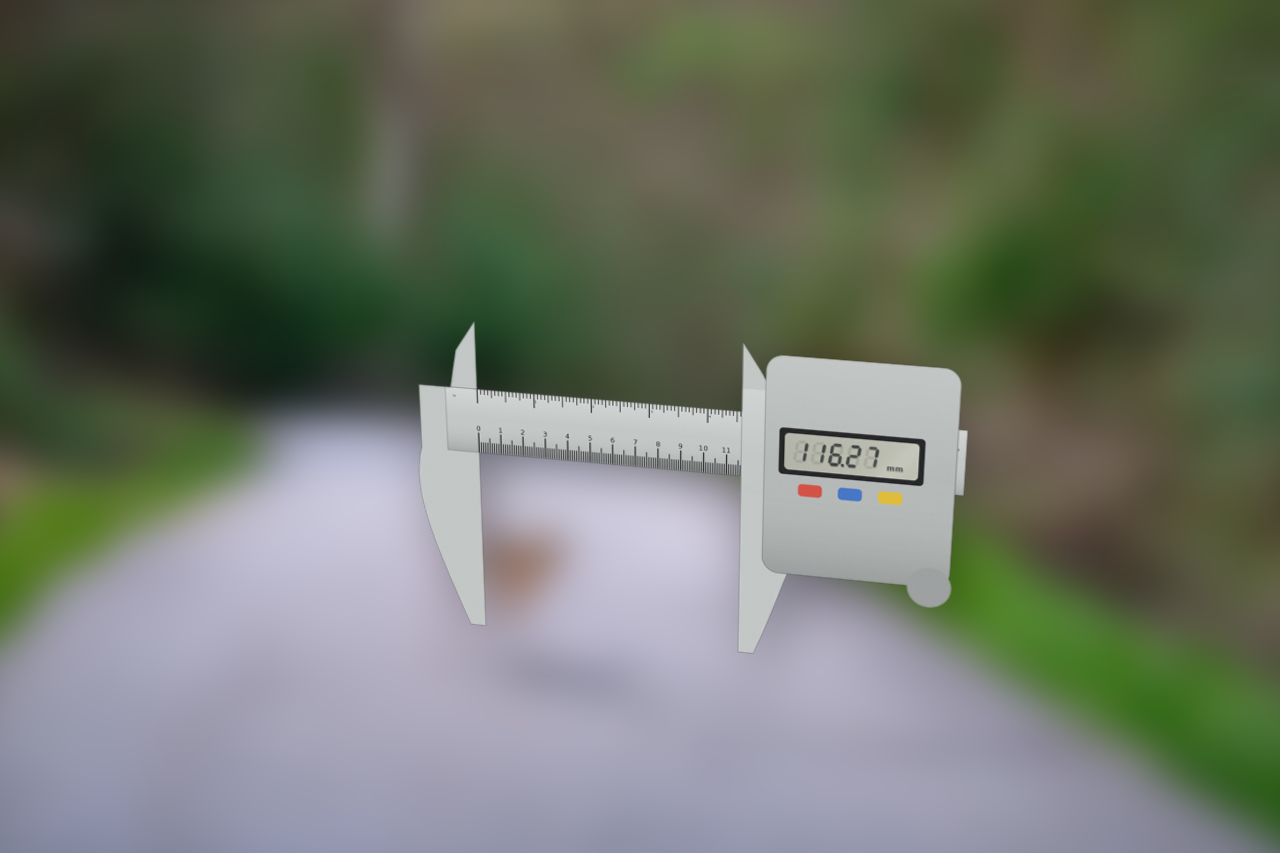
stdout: 116.27 mm
